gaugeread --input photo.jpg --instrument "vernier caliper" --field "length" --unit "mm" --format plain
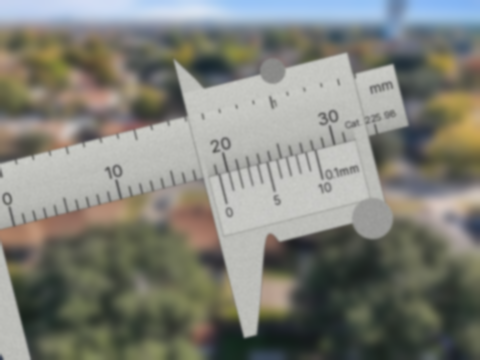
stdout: 19.2 mm
